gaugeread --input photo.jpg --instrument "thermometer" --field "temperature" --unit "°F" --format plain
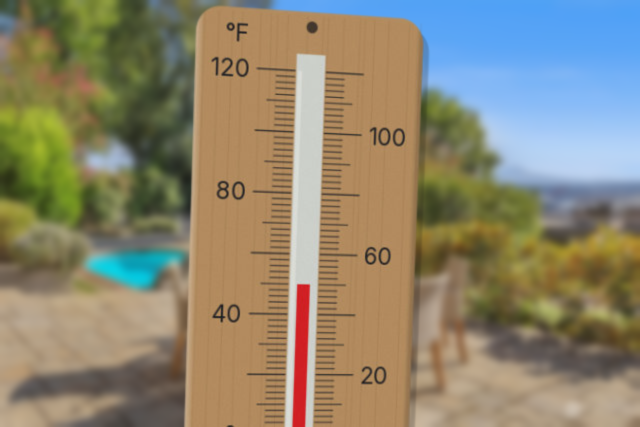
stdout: 50 °F
